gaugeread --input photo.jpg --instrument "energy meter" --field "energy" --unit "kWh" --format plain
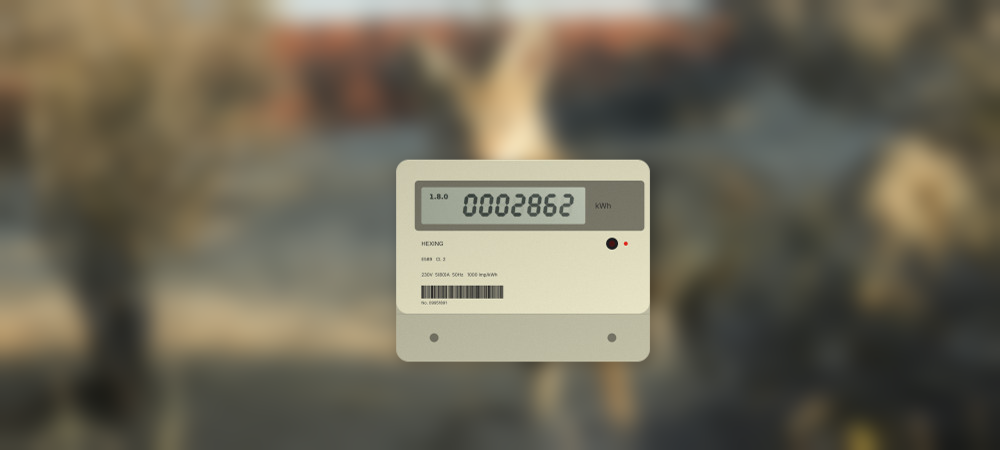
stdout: 2862 kWh
